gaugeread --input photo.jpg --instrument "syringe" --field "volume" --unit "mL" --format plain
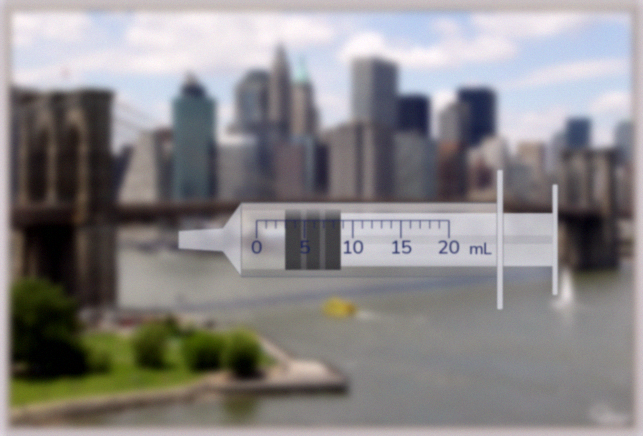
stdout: 3 mL
